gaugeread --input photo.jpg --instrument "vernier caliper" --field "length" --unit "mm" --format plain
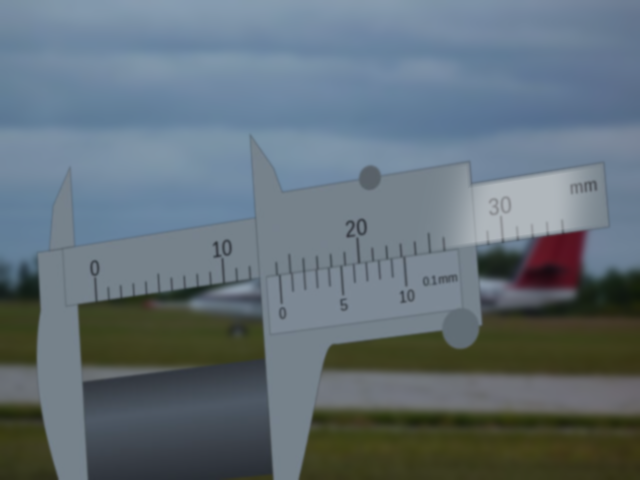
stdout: 14.2 mm
